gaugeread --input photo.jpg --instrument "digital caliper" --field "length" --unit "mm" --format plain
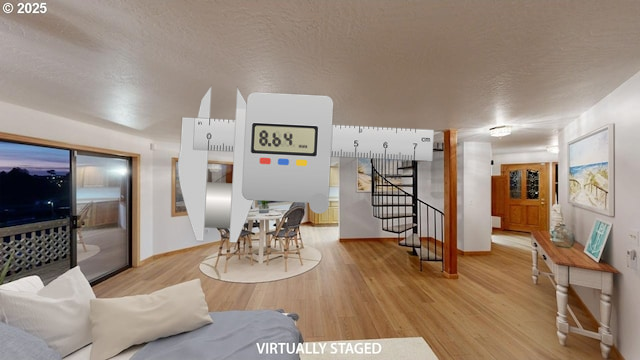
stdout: 8.64 mm
